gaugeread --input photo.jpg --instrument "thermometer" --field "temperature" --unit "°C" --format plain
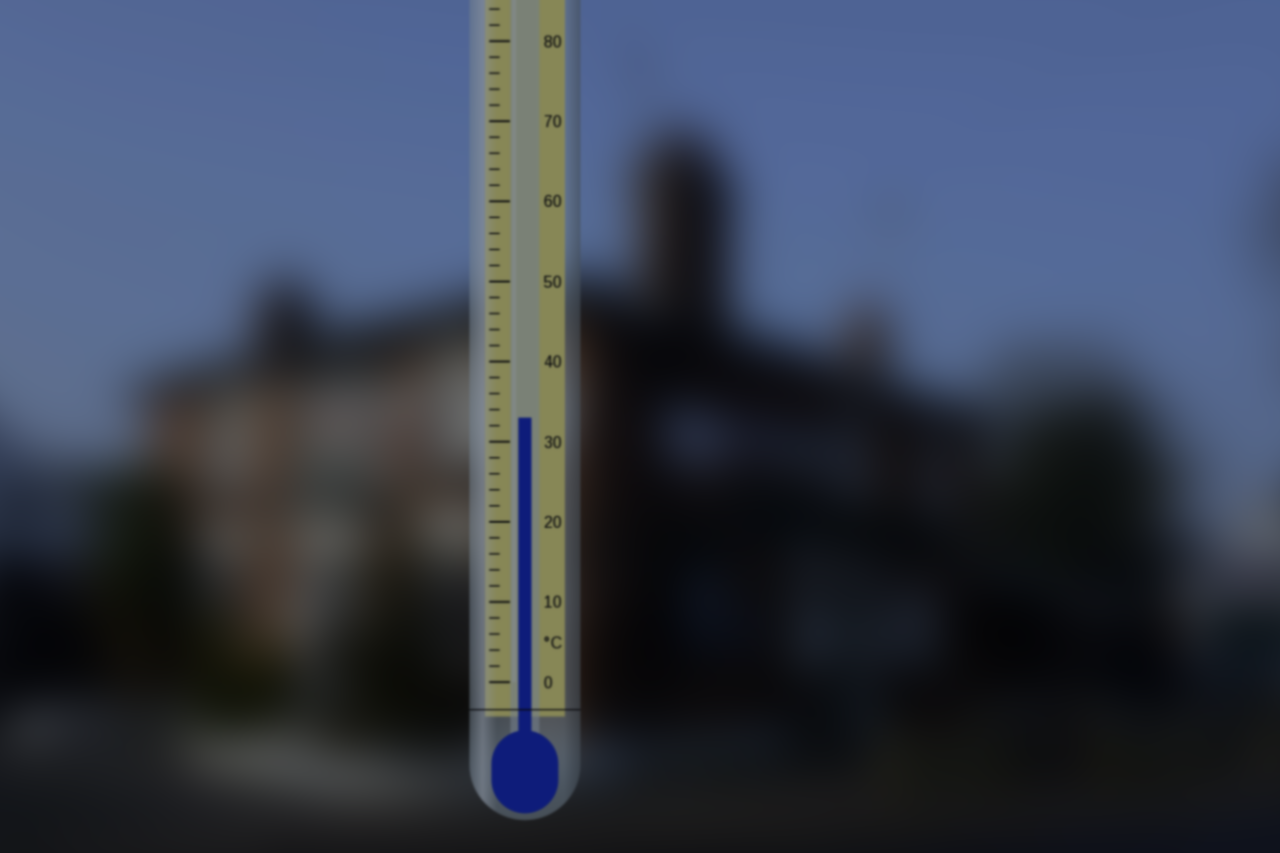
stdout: 33 °C
